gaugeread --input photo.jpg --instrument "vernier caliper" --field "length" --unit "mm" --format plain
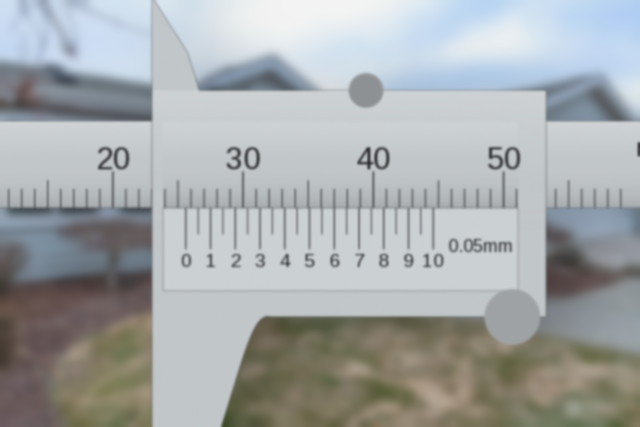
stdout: 25.6 mm
